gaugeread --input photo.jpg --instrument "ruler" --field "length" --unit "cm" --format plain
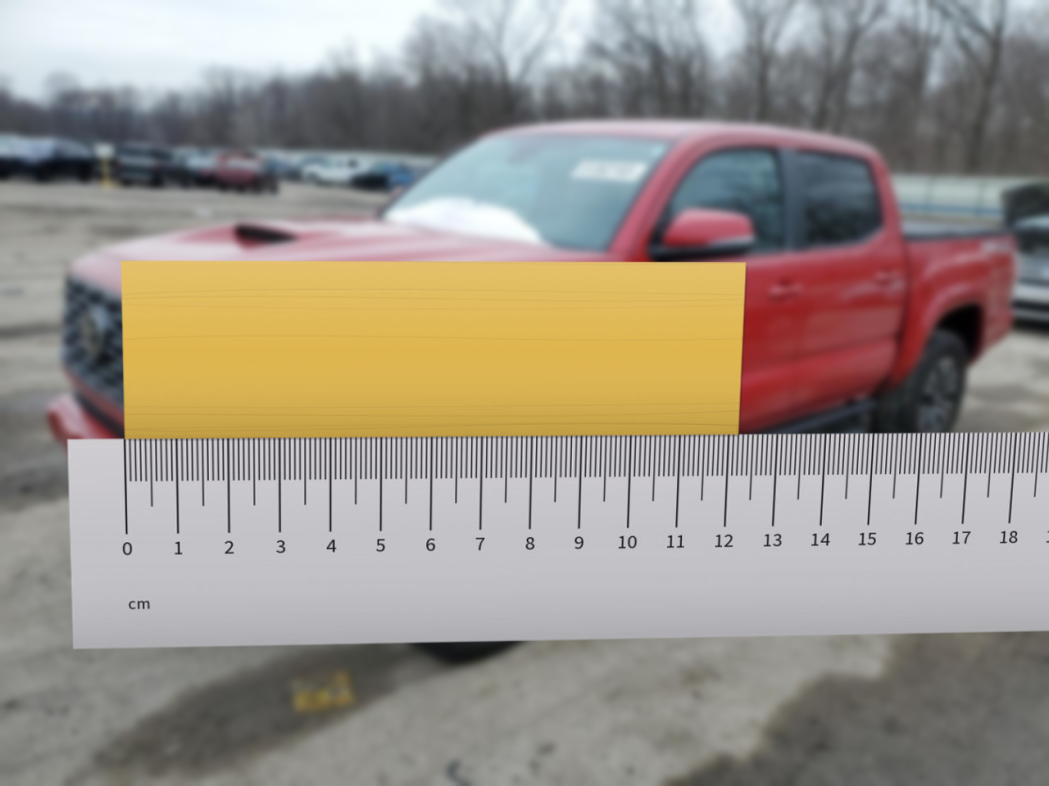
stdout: 12.2 cm
